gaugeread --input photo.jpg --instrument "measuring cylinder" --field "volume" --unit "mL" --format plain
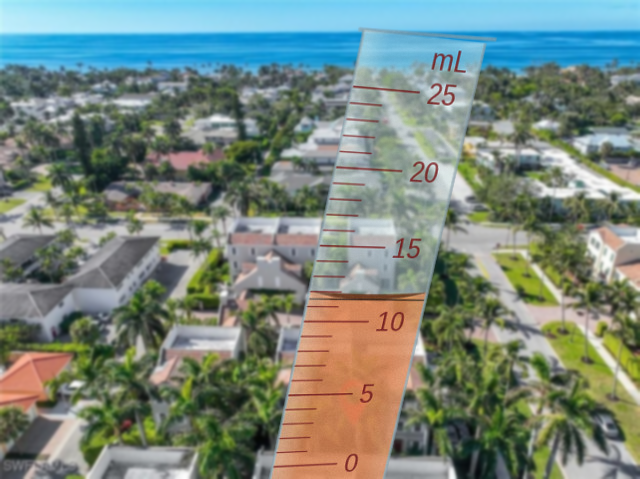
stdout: 11.5 mL
